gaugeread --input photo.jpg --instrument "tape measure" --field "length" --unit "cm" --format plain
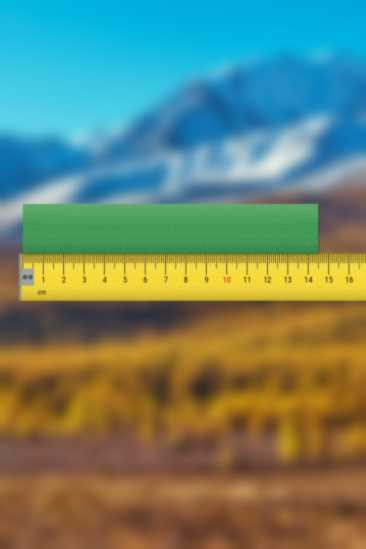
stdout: 14.5 cm
